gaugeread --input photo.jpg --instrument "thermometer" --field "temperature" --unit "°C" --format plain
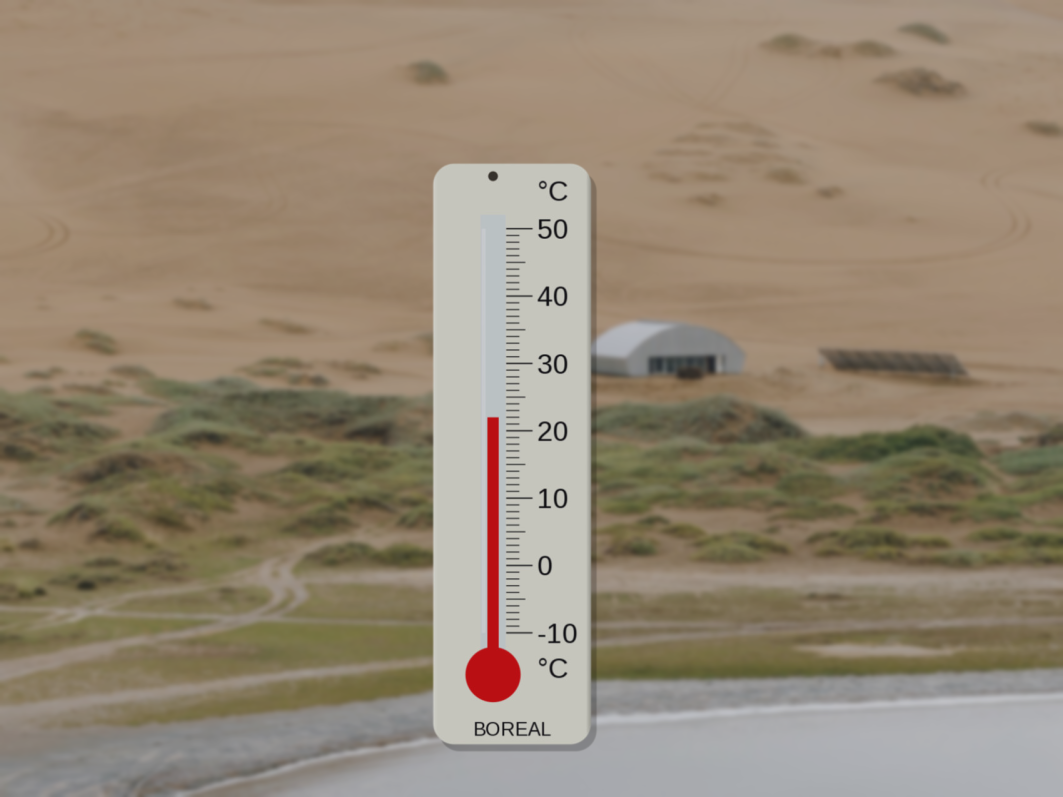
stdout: 22 °C
